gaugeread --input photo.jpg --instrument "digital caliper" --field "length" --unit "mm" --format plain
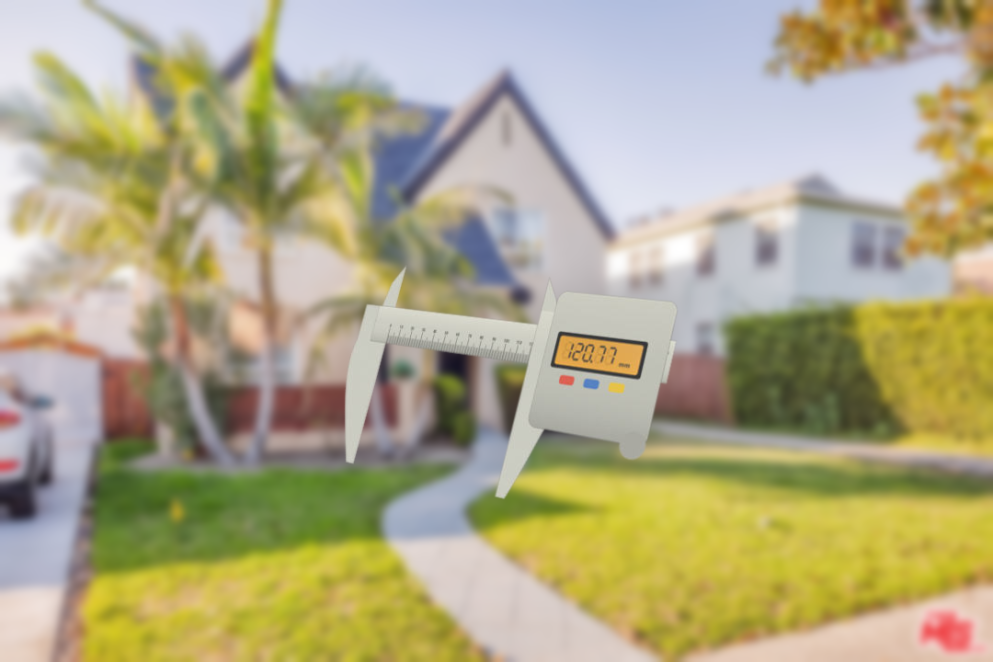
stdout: 120.77 mm
